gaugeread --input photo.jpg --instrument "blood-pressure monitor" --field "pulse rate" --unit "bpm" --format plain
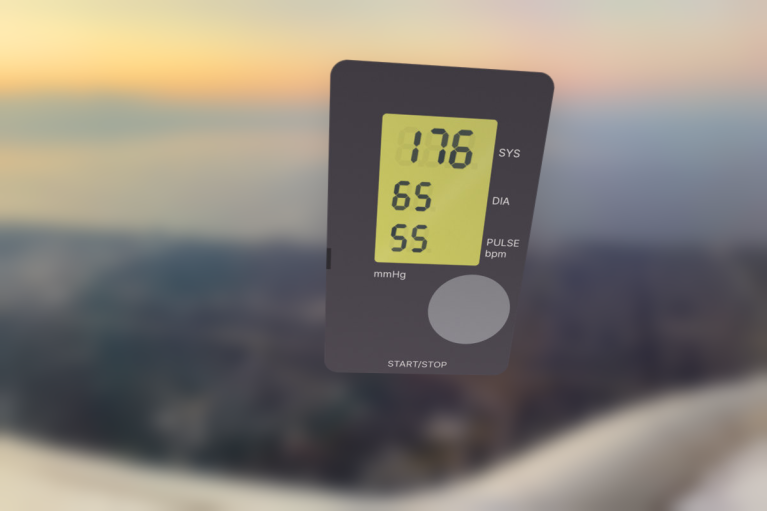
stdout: 55 bpm
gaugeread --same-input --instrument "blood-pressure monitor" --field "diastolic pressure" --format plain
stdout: 65 mmHg
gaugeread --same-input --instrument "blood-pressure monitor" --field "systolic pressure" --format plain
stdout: 176 mmHg
